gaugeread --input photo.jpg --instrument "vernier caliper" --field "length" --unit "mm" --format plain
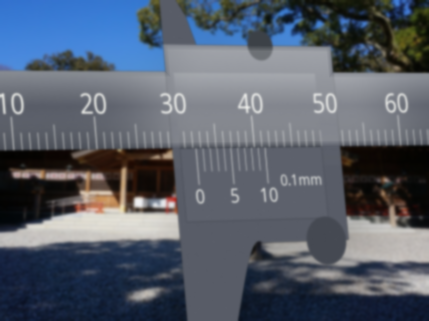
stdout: 32.4 mm
